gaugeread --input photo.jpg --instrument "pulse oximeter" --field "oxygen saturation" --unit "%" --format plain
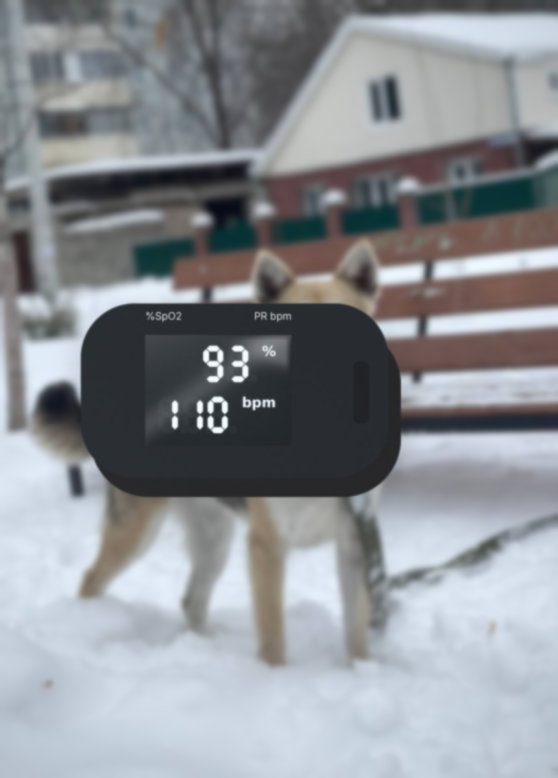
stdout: 93 %
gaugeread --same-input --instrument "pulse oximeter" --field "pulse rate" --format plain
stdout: 110 bpm
